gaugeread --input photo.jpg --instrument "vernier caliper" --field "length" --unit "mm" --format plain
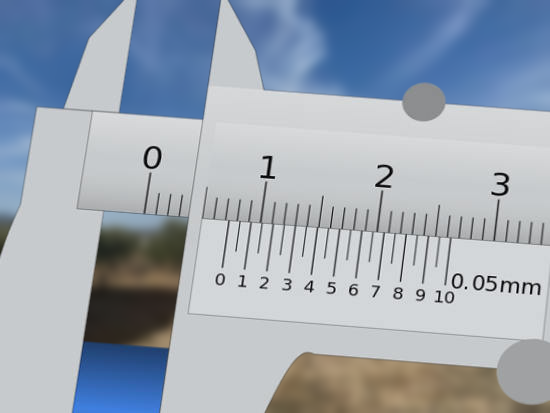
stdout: 7.3 mm
